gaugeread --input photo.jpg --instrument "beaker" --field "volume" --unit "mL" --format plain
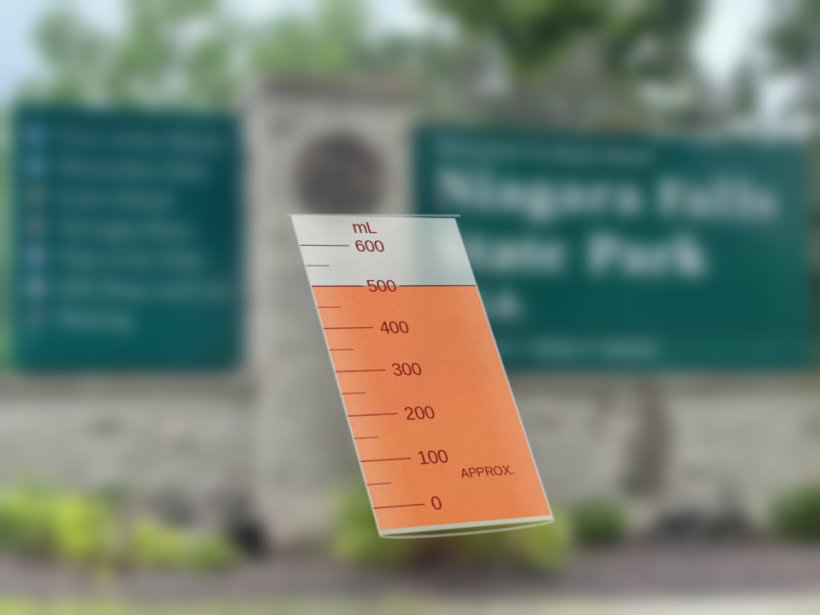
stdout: 500 mL
